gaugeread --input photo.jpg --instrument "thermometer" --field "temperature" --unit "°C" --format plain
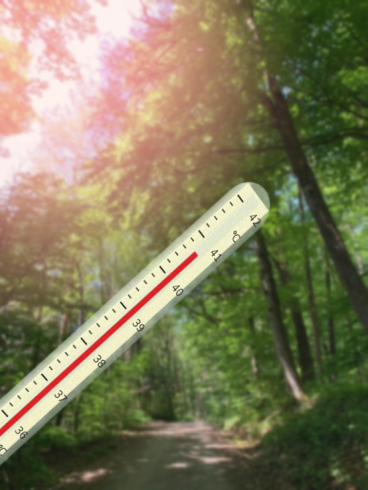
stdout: 40.7 °C
